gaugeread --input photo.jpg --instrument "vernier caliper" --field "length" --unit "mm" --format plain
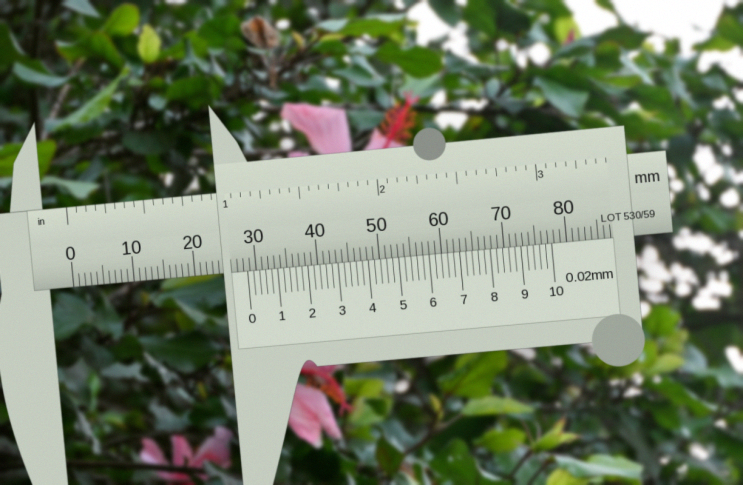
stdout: 28.6 mm
